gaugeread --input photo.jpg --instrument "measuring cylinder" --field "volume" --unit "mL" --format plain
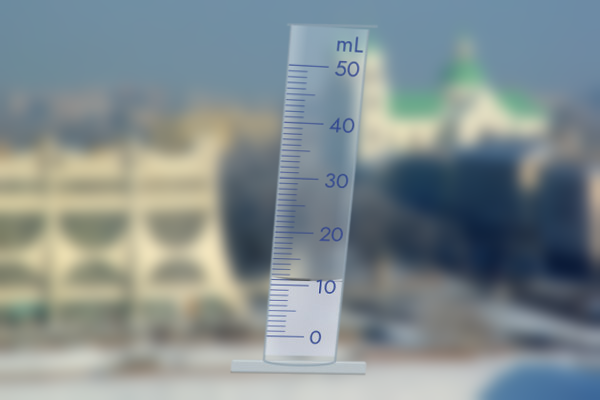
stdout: 11 mL
